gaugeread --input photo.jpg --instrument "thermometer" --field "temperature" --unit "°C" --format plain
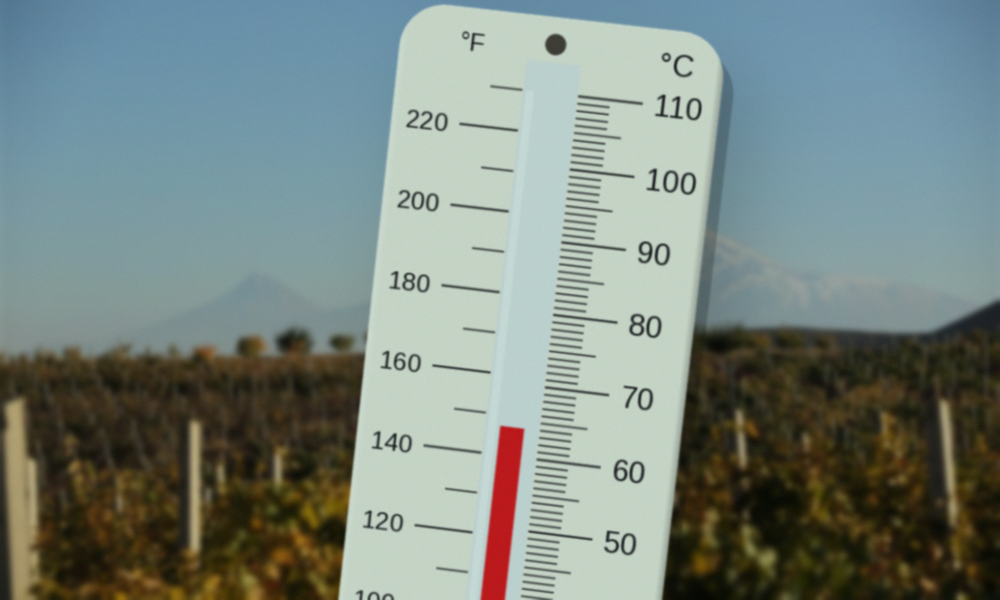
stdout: 64 °C
